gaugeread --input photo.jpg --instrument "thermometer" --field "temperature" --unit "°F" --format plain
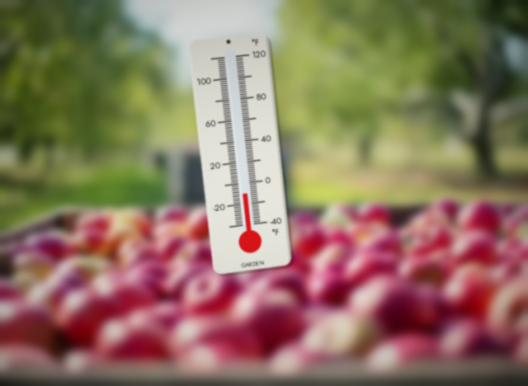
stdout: -10 °F
